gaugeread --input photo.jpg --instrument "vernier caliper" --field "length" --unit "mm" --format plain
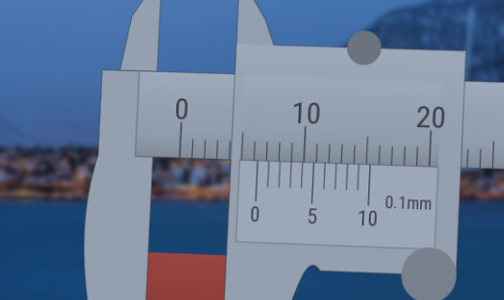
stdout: 6.3 mm
